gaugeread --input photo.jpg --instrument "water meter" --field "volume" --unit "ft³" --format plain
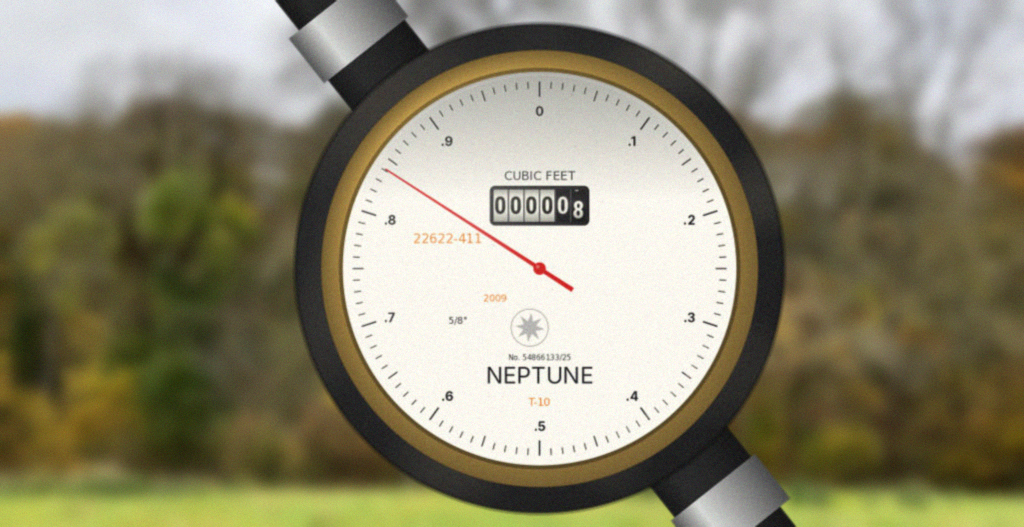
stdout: 7.84 ft³
